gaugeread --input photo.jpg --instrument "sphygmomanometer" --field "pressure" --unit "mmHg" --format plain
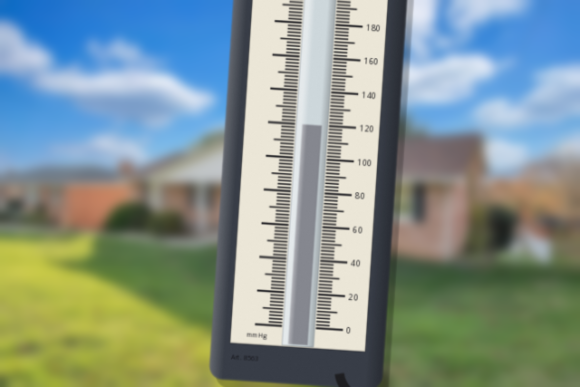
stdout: 120 mmHg
